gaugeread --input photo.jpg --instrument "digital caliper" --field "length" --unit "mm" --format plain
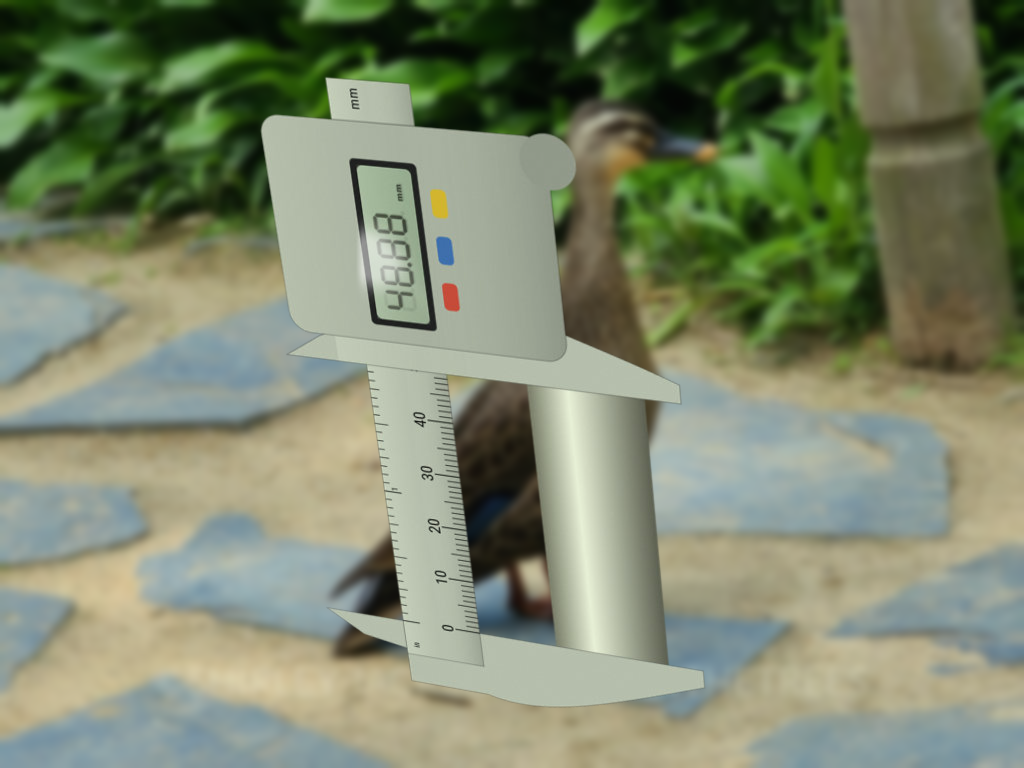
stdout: 48.88 mm
